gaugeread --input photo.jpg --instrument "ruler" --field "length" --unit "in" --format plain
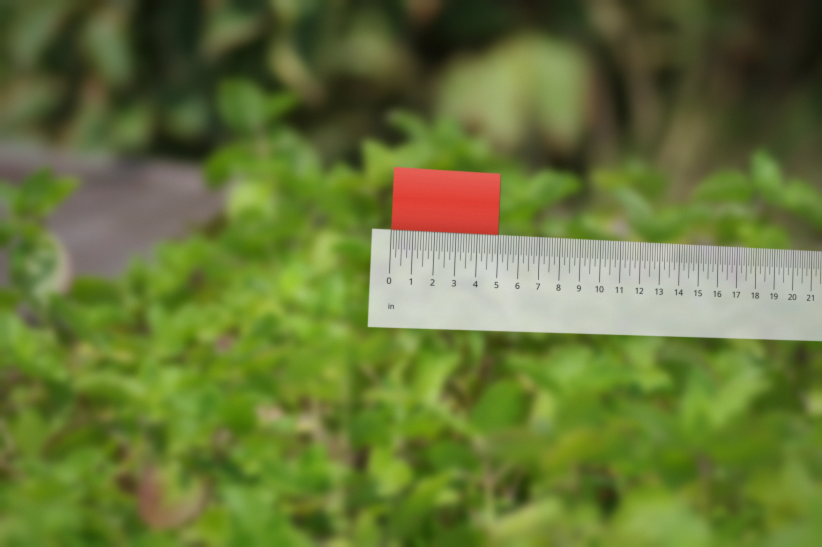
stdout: 5 in
